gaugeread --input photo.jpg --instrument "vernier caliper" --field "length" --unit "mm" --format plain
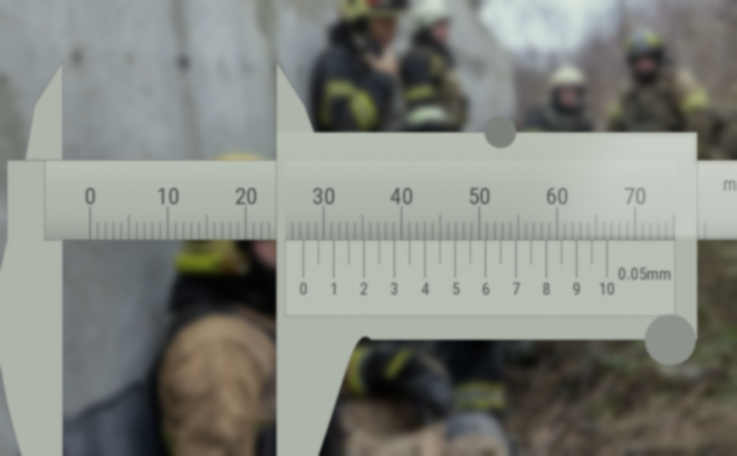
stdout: 27.4 mm
